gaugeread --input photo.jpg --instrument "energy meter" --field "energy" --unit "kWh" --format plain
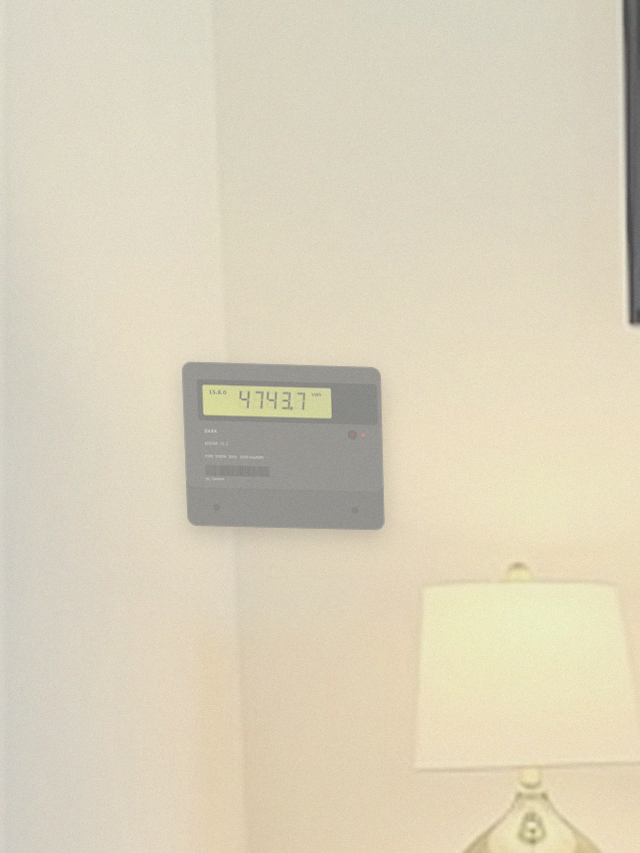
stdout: 4743.7 kWh
